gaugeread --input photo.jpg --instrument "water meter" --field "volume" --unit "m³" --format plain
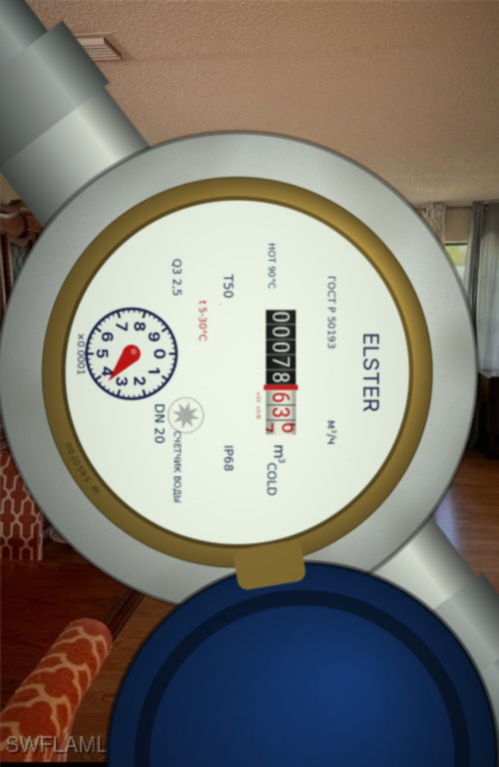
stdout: 78.6363 m³
